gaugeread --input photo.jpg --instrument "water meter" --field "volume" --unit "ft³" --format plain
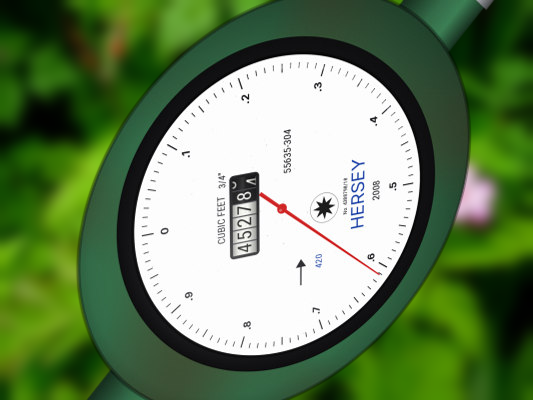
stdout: 452783.61 ft³
